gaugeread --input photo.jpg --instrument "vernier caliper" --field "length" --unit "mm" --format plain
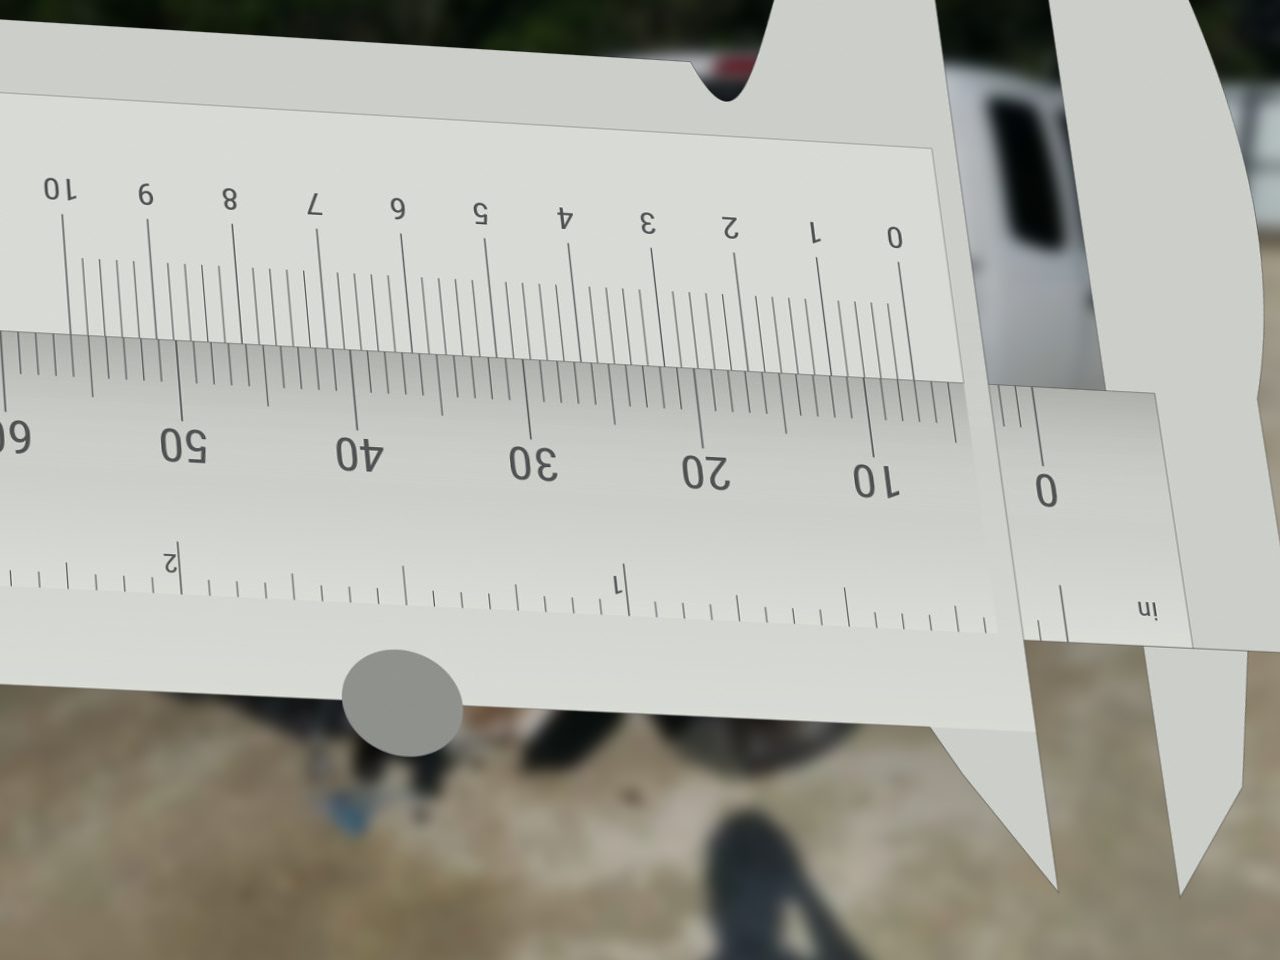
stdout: 7.0 mm
